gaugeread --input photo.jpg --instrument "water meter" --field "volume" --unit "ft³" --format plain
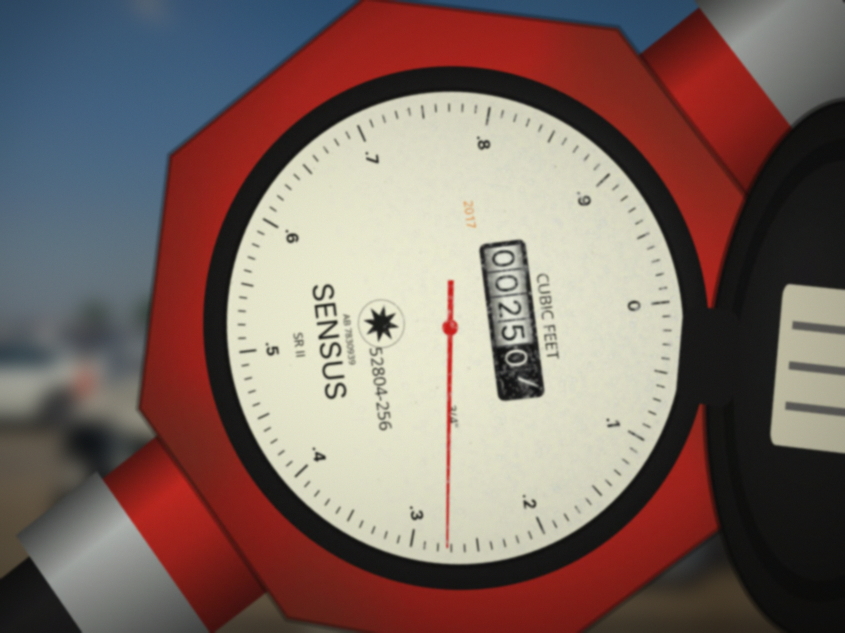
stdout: 2507.27 ft³
